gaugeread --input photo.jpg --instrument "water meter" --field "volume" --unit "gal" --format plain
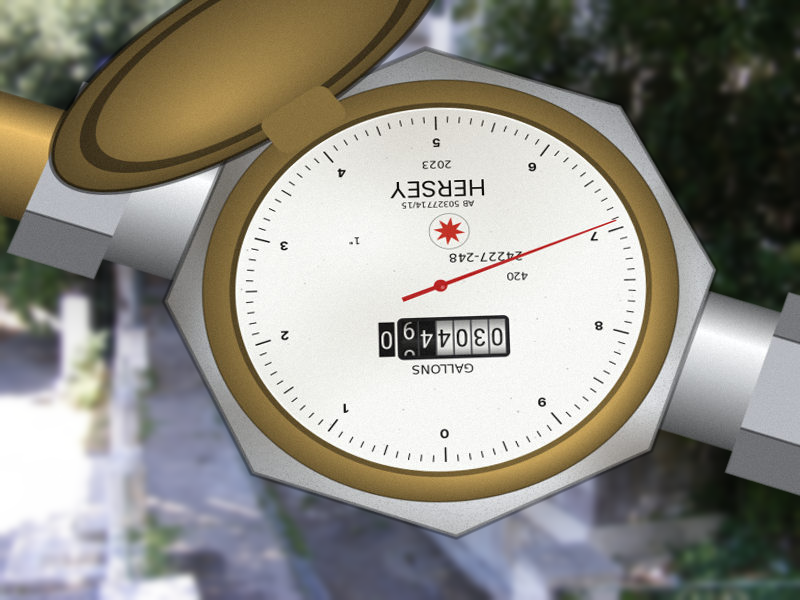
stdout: 304486.9 gal
